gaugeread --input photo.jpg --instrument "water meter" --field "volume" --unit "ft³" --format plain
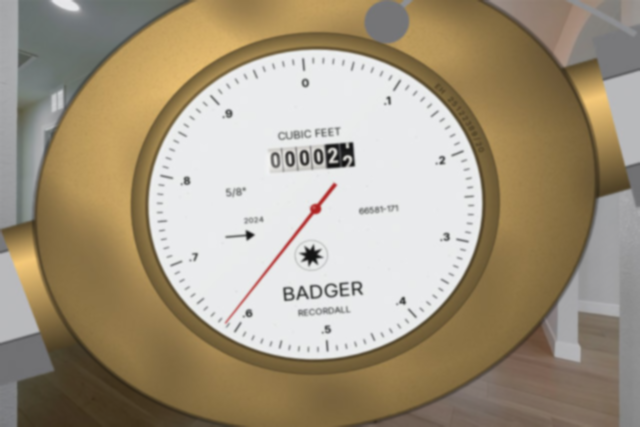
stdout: 21.61 ft³
